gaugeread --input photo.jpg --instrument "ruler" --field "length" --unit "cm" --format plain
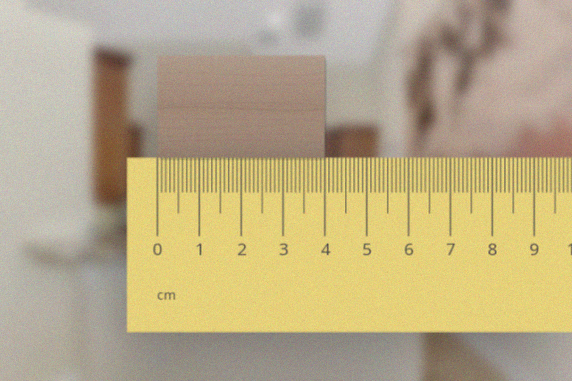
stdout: 4 cm
